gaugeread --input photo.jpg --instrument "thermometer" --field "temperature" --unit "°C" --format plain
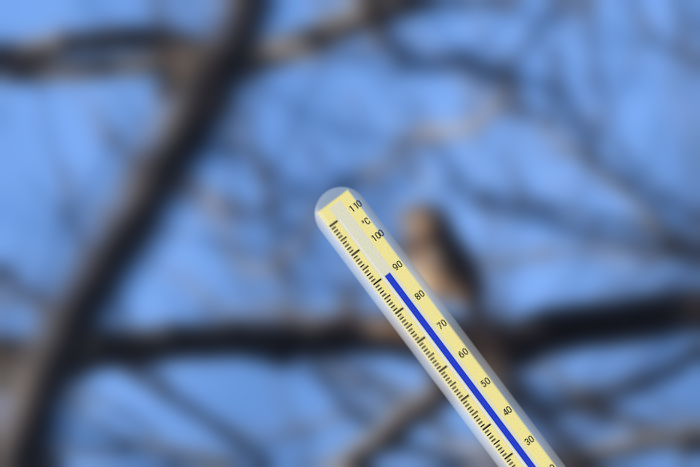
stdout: 90 °C
